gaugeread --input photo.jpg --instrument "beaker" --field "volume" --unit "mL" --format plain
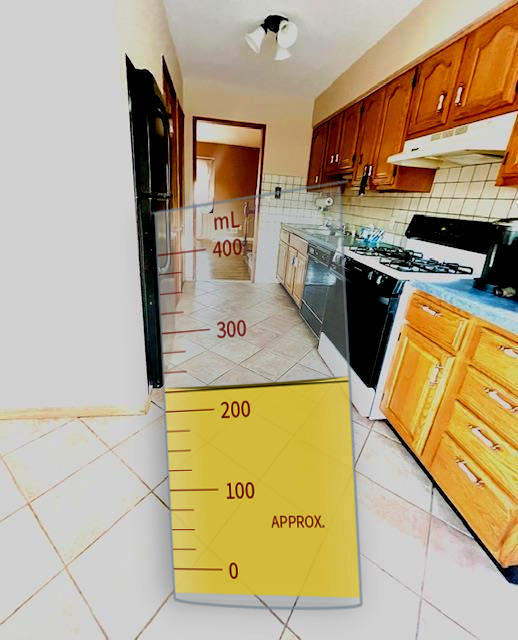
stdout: 225 mL
